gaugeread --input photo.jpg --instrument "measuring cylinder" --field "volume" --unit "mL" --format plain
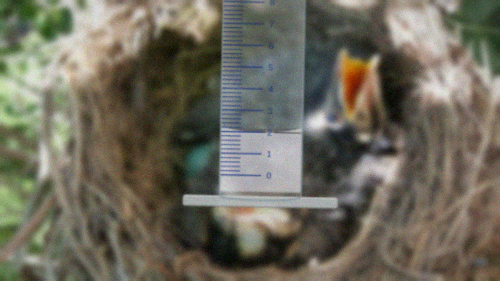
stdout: 2 mL
